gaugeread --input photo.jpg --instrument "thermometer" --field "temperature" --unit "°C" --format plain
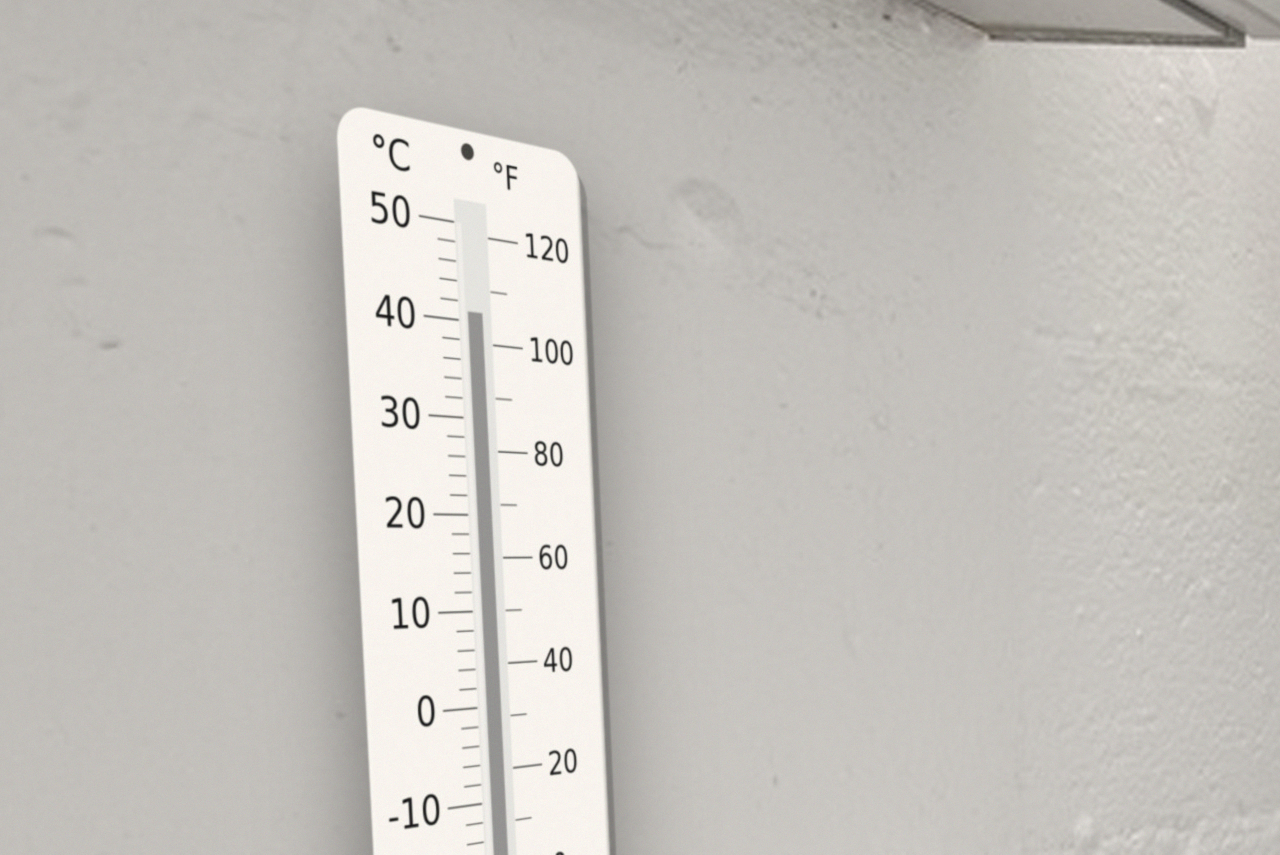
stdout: 41 °C
